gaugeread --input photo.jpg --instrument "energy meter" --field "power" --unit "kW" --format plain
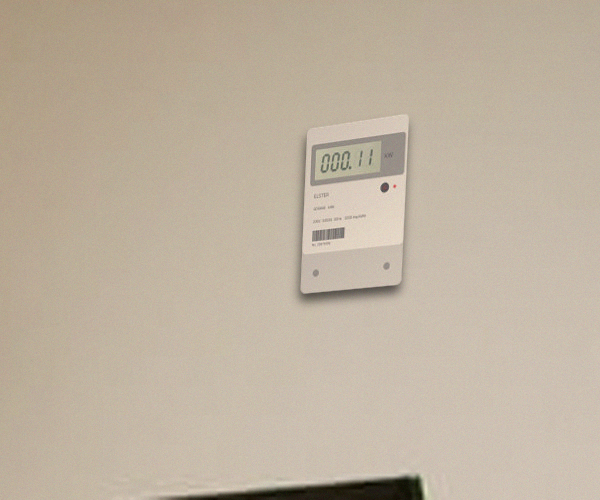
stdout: 0.11 kW
